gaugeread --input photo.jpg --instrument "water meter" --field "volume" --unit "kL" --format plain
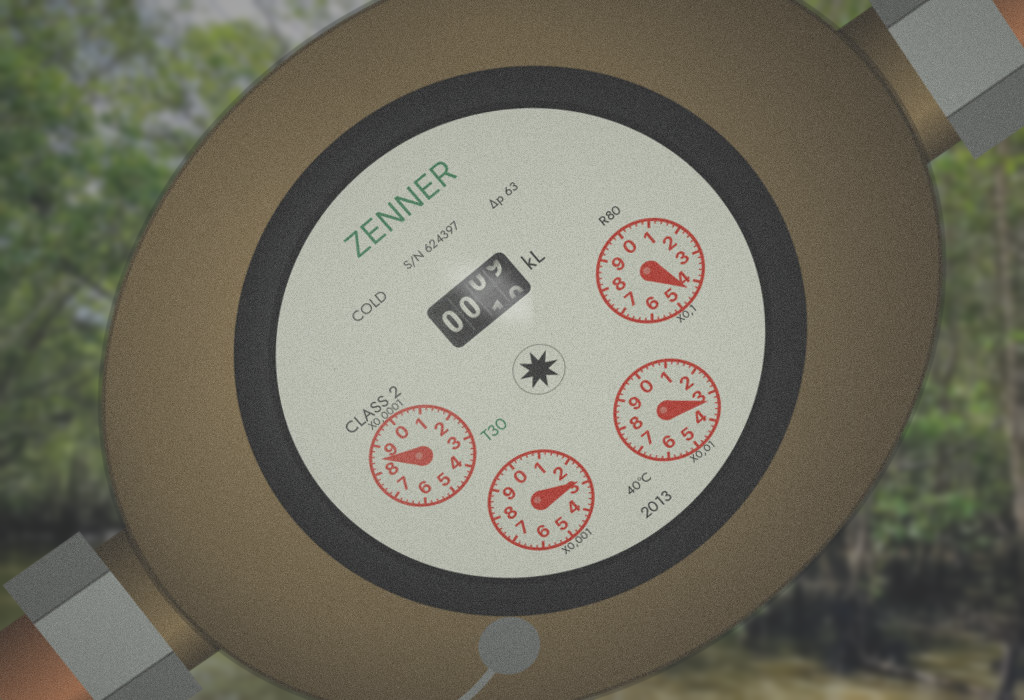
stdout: 9.4328 kL
